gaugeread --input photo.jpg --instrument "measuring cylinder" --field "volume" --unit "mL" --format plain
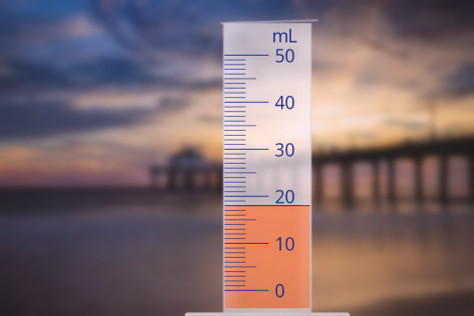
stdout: 18 mL
